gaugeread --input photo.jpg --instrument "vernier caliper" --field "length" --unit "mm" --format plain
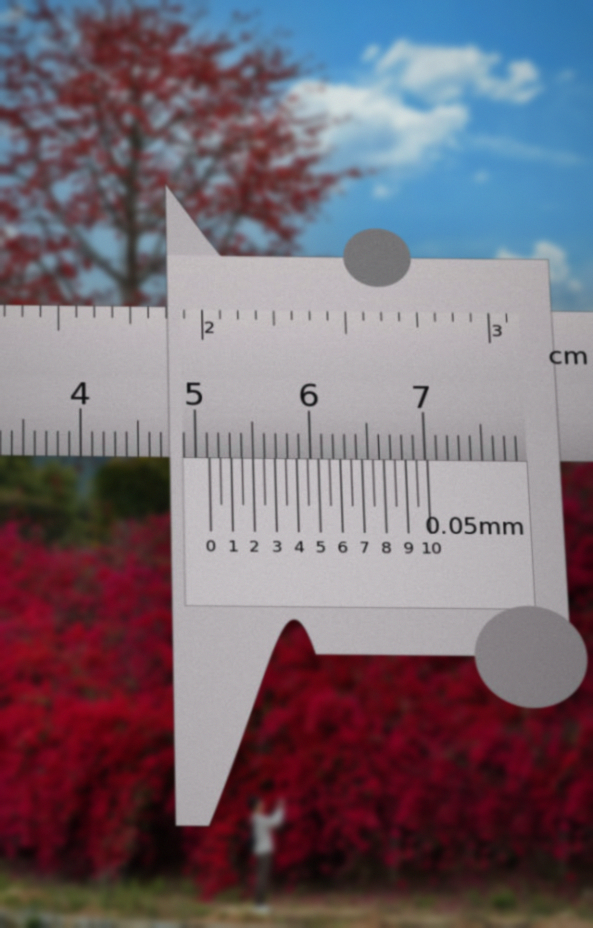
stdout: 51.2 mm
